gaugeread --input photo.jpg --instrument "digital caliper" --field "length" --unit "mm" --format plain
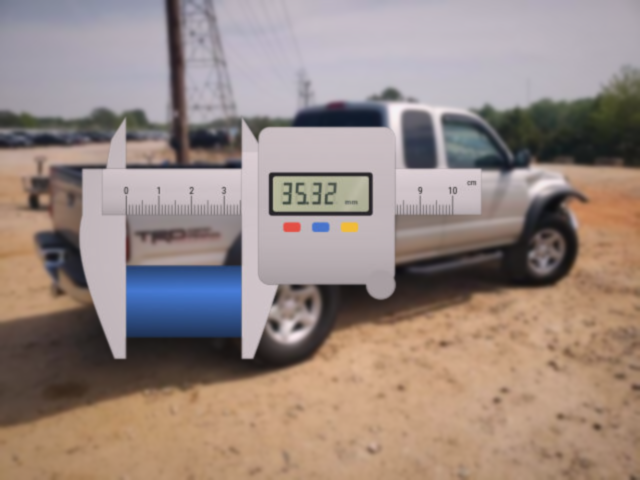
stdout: 35.32 mm
